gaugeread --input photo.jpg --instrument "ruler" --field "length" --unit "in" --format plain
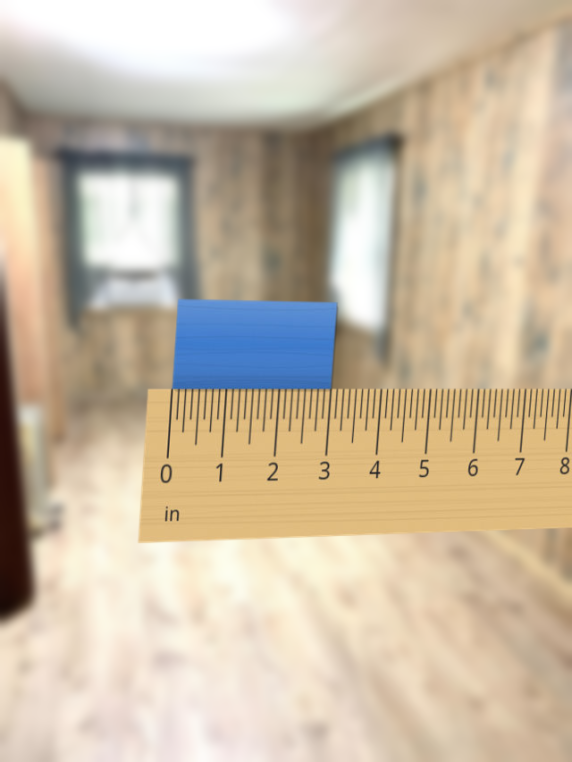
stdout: 3 in
